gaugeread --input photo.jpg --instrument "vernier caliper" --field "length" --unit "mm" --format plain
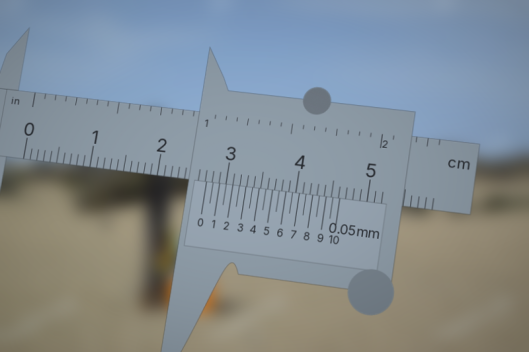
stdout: 27.2 mm
